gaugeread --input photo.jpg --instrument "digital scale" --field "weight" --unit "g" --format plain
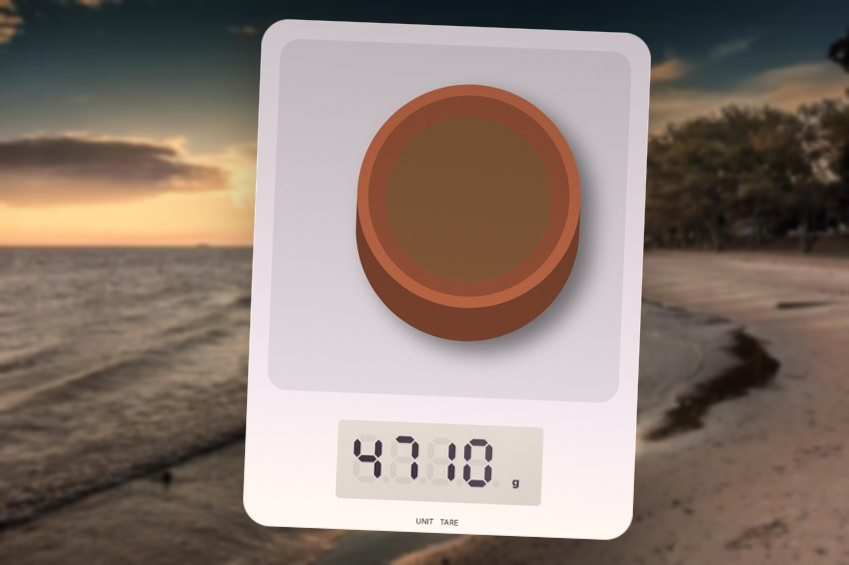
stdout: 4710 g
